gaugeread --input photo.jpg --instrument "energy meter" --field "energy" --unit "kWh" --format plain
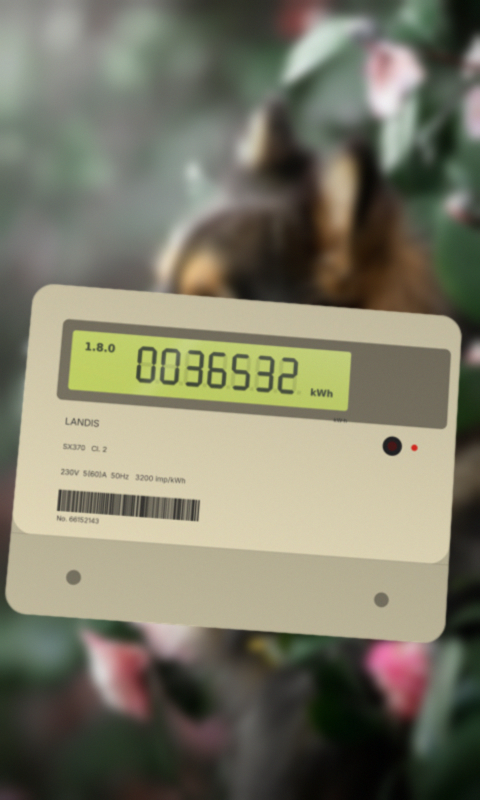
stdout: 36532 kWh
